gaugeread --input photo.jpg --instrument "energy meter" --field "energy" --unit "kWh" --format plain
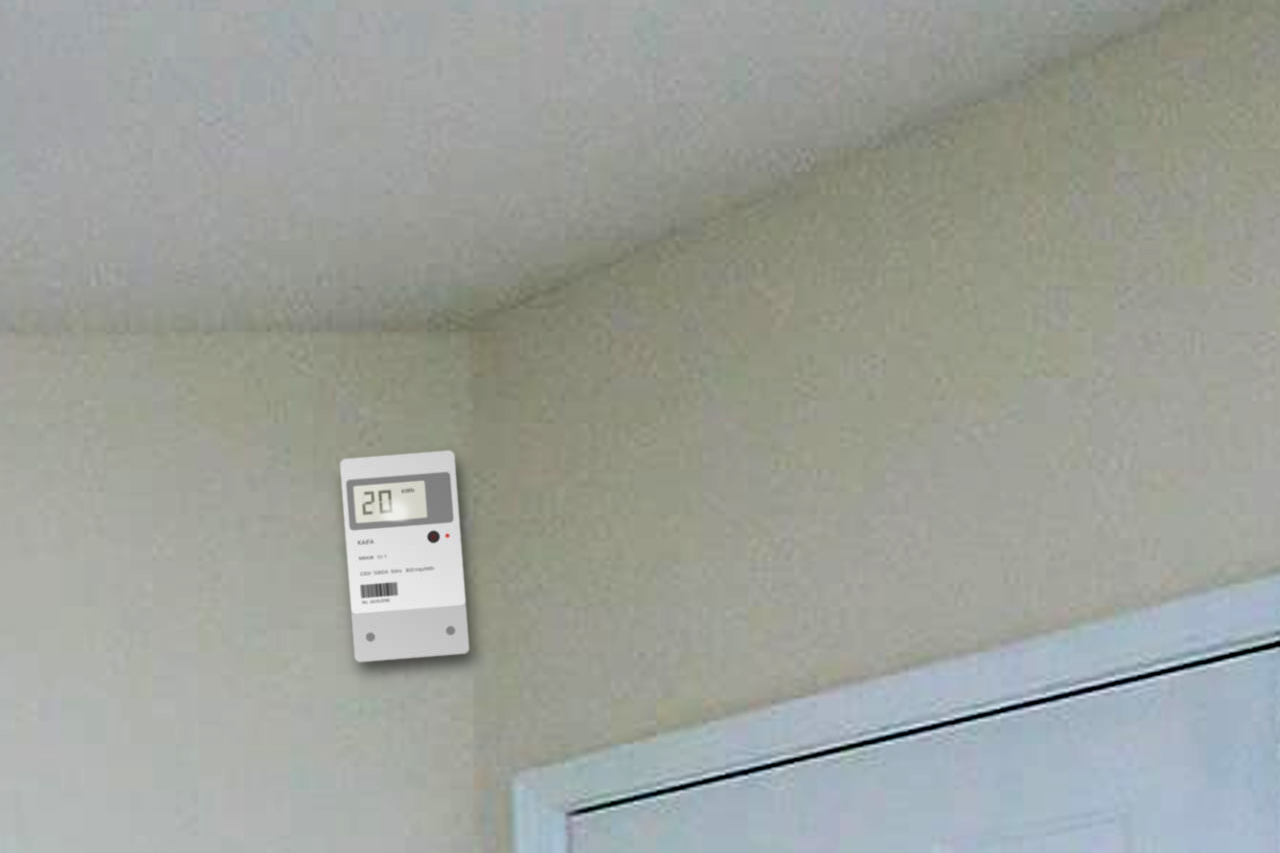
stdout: 20 kWh
